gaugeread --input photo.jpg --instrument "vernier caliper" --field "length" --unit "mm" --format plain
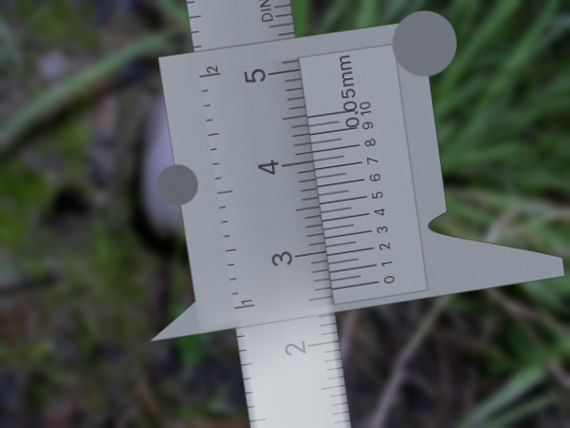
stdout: 25.8 mm
